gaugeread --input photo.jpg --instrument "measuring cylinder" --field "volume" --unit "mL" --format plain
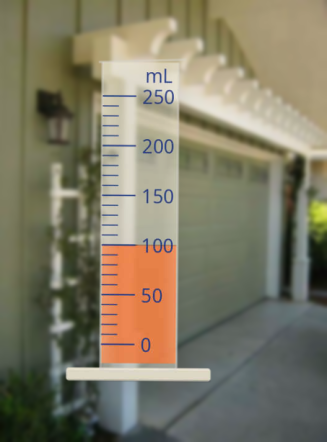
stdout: 100 mL
